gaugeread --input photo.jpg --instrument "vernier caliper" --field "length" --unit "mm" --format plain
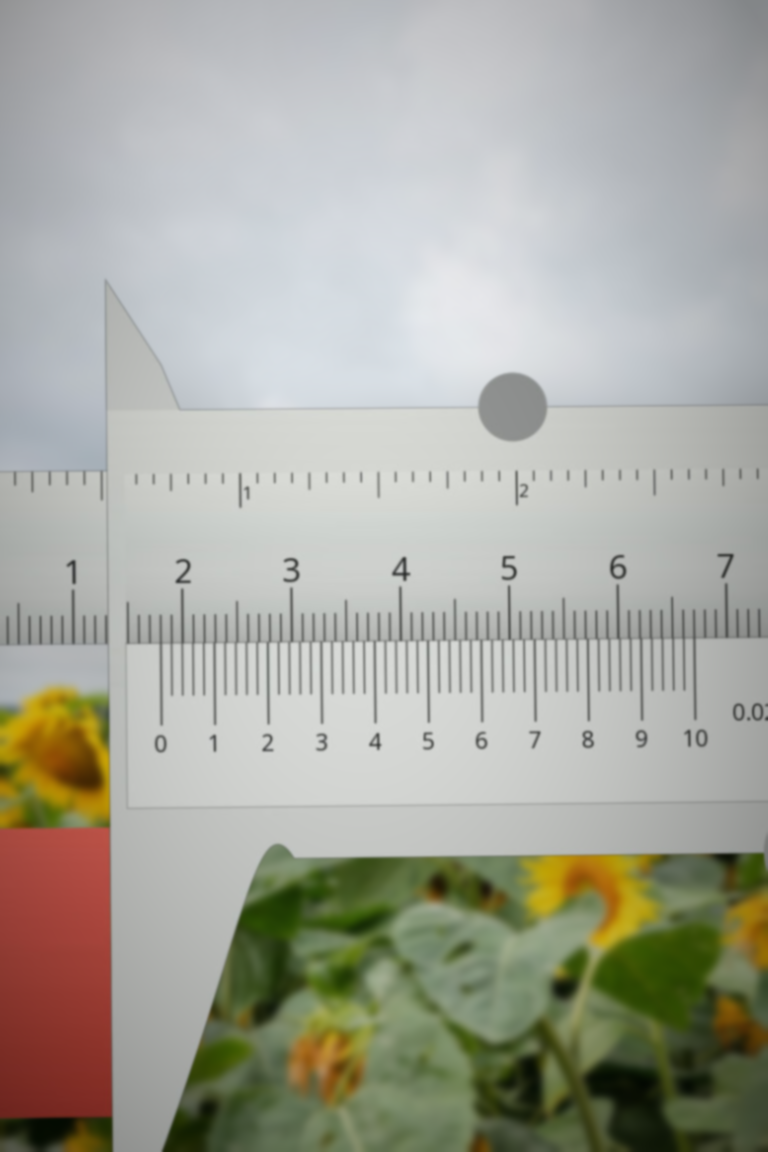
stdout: 18.0 mm
